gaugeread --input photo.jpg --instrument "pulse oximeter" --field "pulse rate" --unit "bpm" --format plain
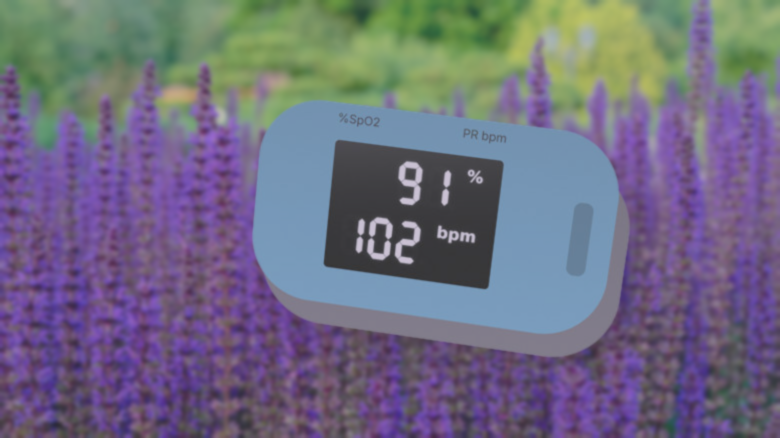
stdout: 102 bpm
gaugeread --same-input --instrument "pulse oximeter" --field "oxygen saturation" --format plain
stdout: 91 %
